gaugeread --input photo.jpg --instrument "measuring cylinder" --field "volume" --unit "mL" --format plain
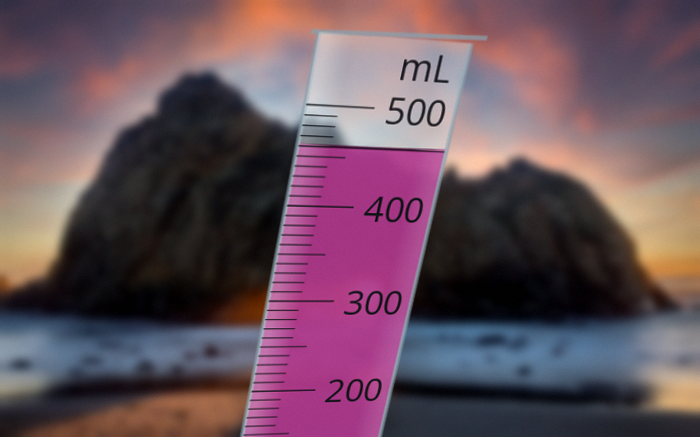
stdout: 460 mL
